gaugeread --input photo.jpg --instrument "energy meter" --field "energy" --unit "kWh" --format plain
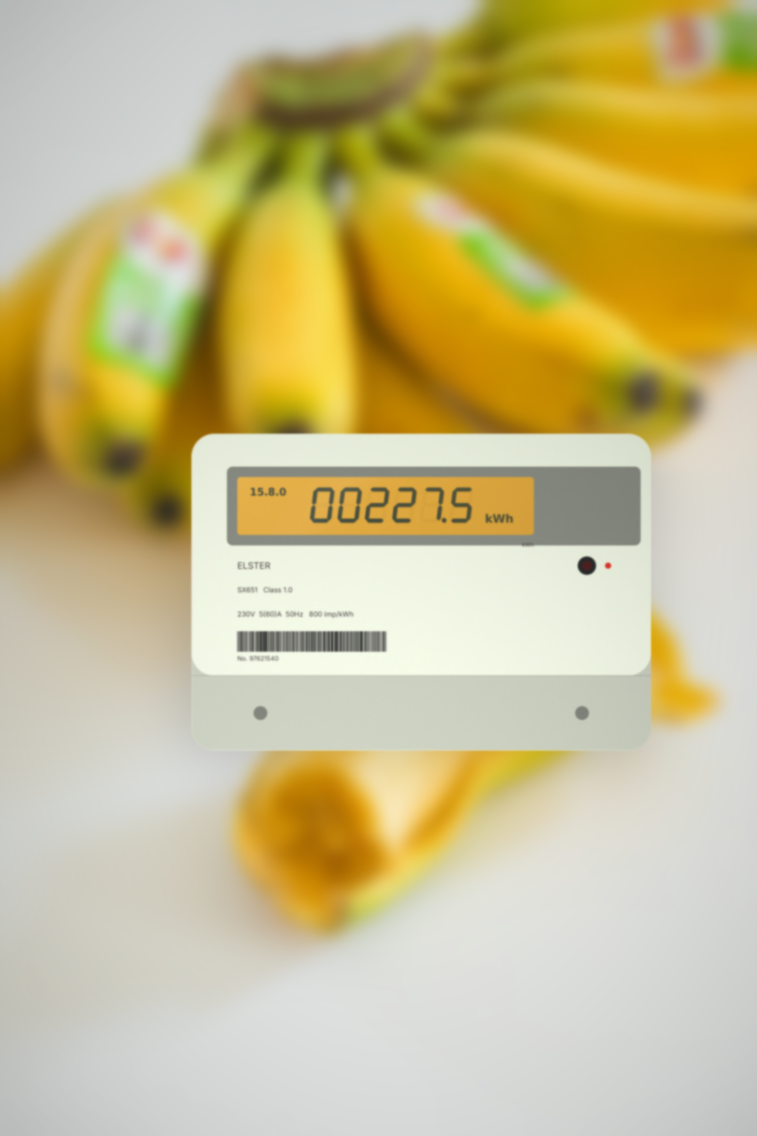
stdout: 227.5 kWh
